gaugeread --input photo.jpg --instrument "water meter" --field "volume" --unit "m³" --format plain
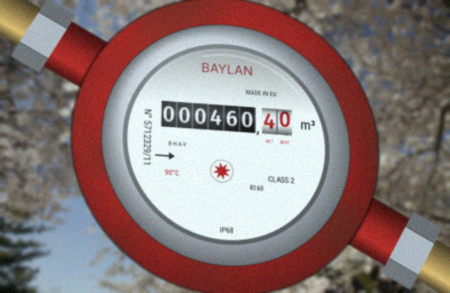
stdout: 460.40 m³
